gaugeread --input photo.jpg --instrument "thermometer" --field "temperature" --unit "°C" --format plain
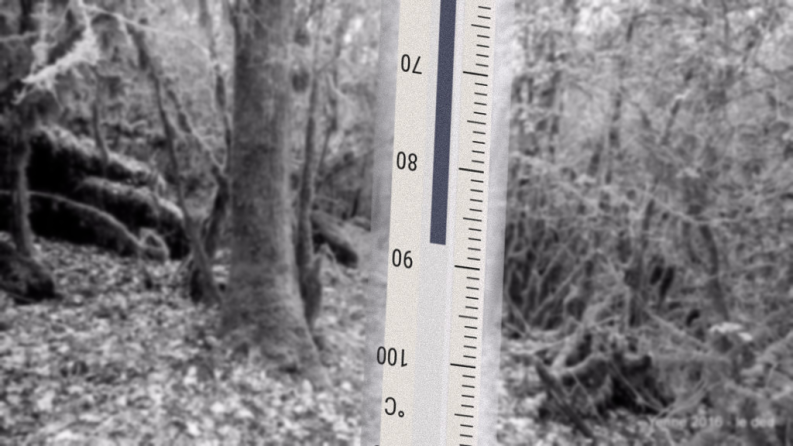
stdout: 88 °C
